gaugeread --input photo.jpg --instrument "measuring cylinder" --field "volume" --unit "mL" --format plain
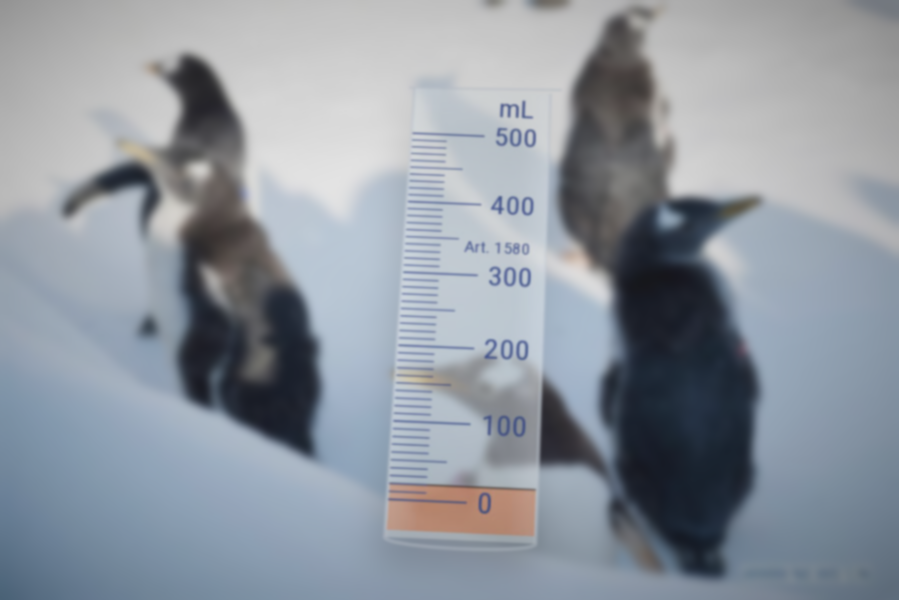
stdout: 20 mL
